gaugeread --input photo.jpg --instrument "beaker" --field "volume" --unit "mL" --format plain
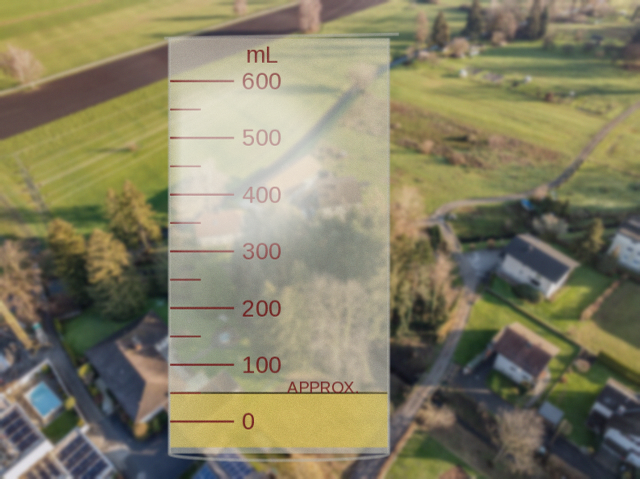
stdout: 50 mL
